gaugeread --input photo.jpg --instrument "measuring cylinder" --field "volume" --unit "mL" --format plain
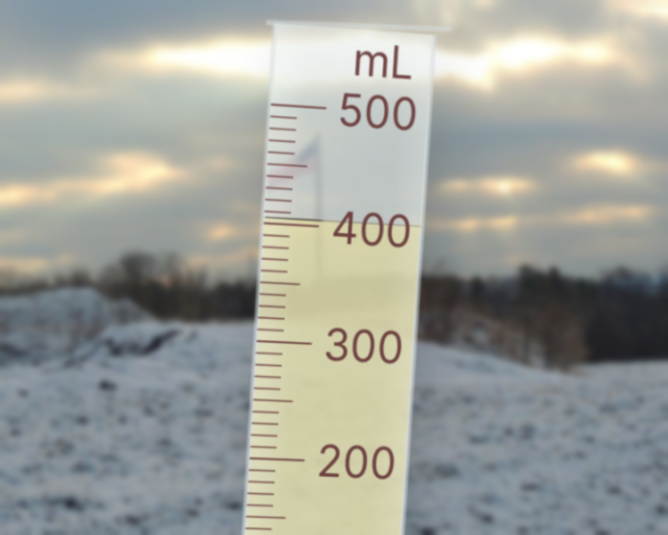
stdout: 405 mL
